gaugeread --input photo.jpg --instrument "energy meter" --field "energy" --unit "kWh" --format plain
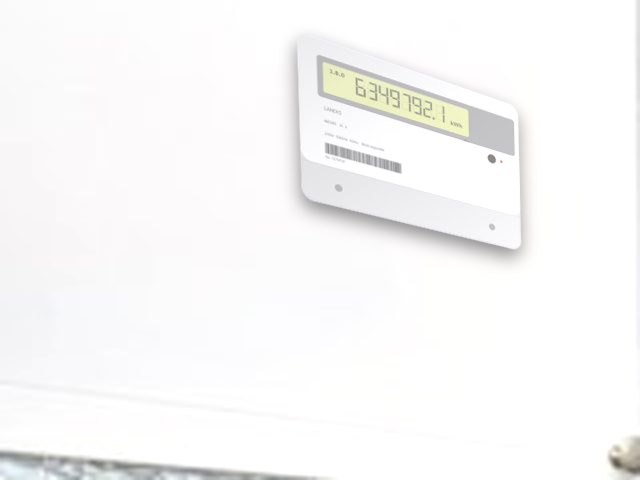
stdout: 6349792.1 kWh
